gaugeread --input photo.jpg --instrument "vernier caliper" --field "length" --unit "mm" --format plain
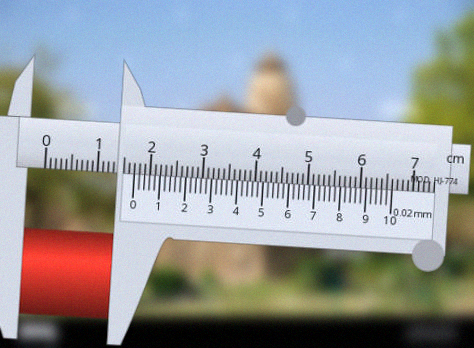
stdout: 17.0 mm
